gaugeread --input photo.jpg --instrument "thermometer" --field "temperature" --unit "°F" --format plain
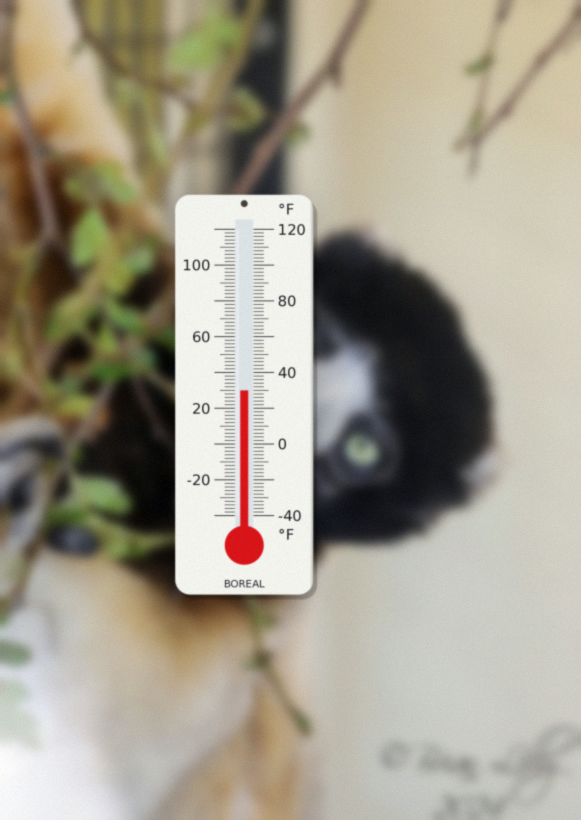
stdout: 30 °F
